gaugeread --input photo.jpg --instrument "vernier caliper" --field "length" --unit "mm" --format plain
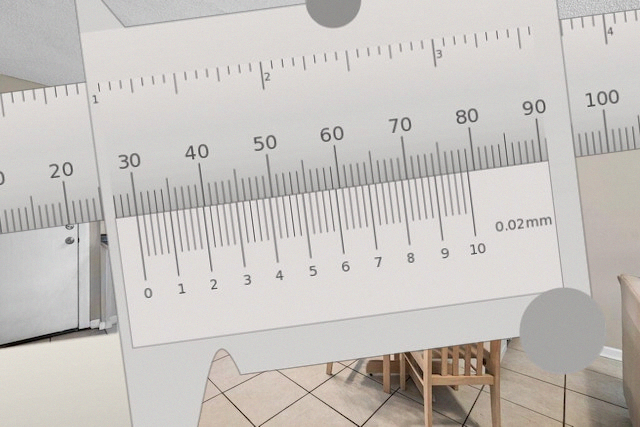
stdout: 30.0 mm
